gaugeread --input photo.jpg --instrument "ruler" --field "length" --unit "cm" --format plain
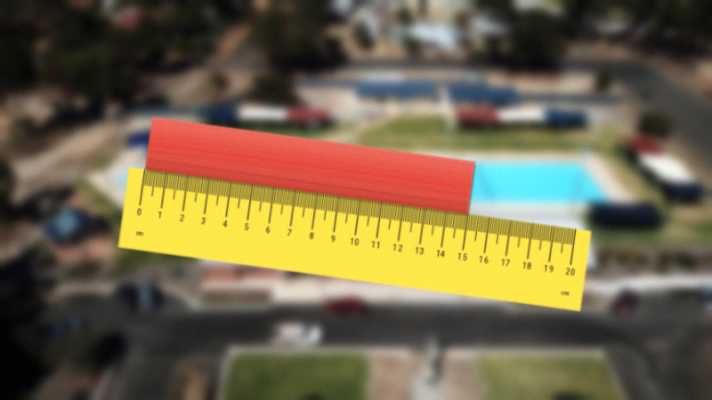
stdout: 15 cm
